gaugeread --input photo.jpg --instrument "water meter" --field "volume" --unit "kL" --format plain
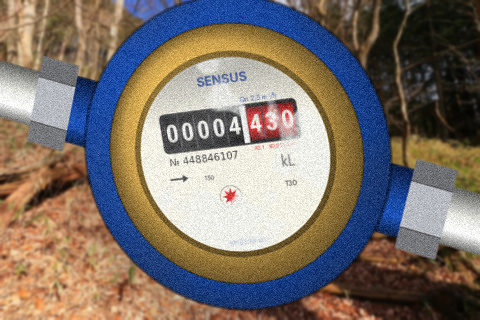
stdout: 4.430 kL
